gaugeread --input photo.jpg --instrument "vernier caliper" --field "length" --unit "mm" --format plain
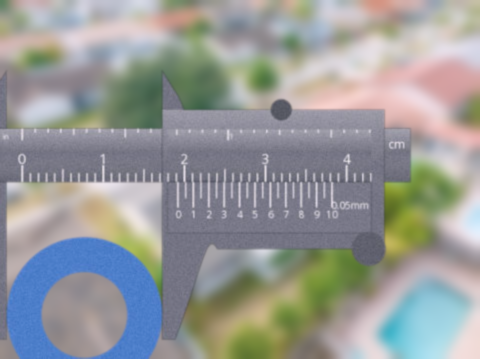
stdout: 19.2 mm
